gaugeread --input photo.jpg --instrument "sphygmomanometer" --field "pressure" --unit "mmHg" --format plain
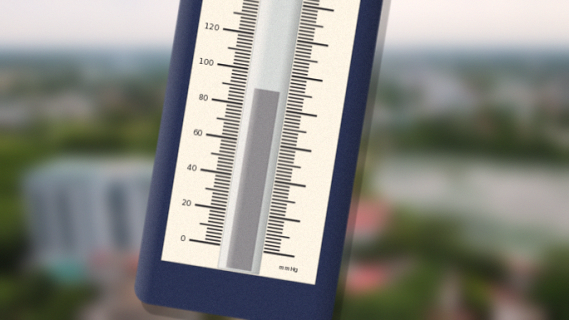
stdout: 90 mmHg
